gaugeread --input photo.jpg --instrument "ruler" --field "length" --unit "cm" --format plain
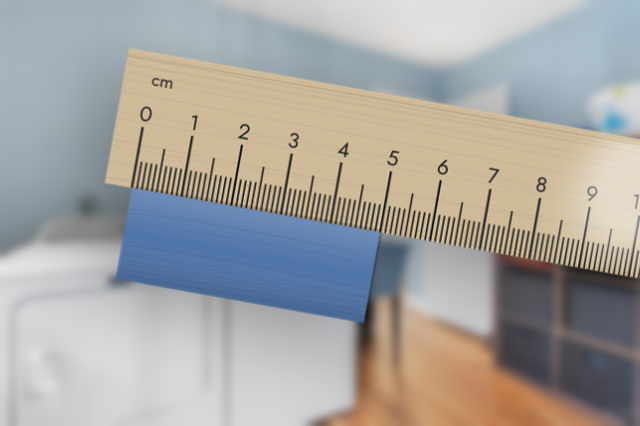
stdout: 5 cm
